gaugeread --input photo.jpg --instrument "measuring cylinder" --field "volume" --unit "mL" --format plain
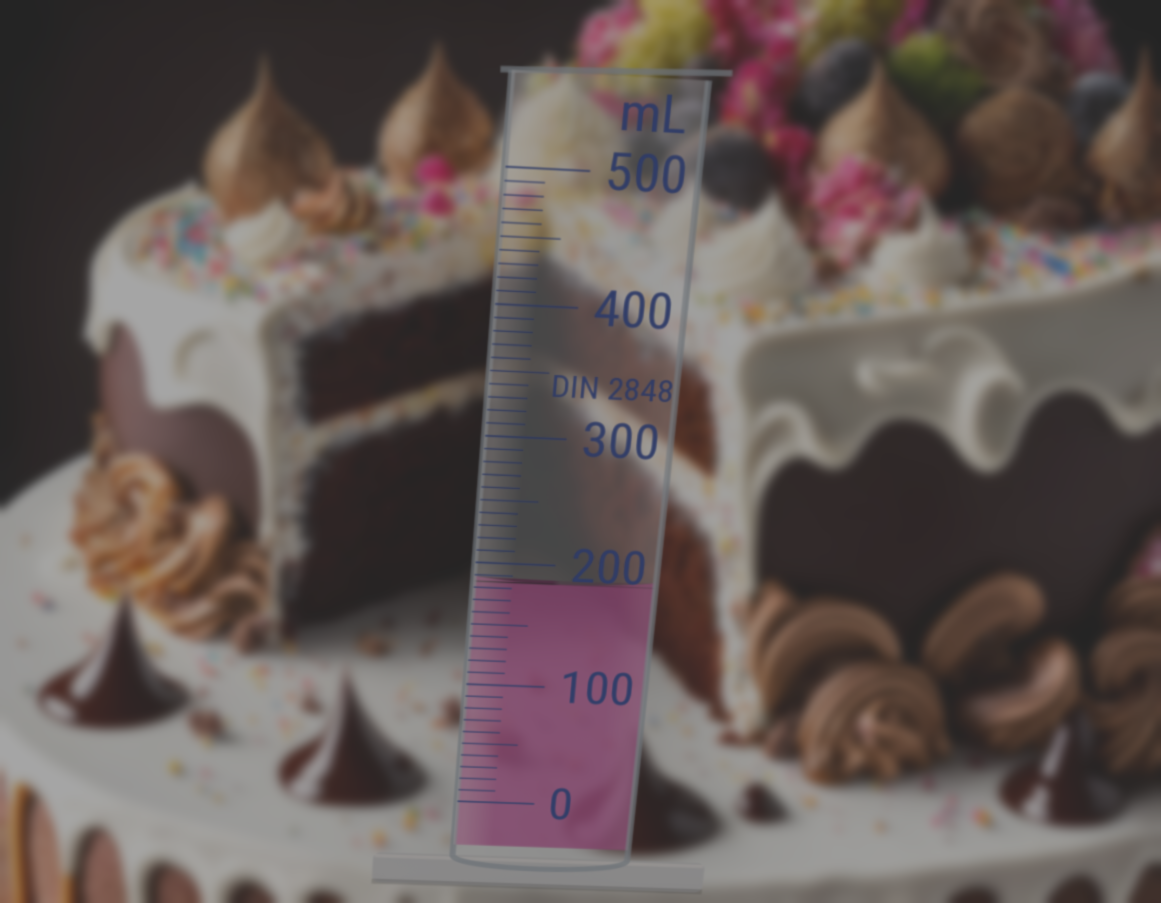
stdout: 185 mL
